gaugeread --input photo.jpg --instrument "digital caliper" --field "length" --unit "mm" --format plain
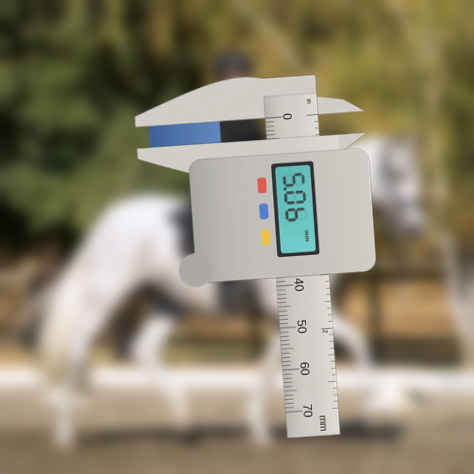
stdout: 5.06 mm
